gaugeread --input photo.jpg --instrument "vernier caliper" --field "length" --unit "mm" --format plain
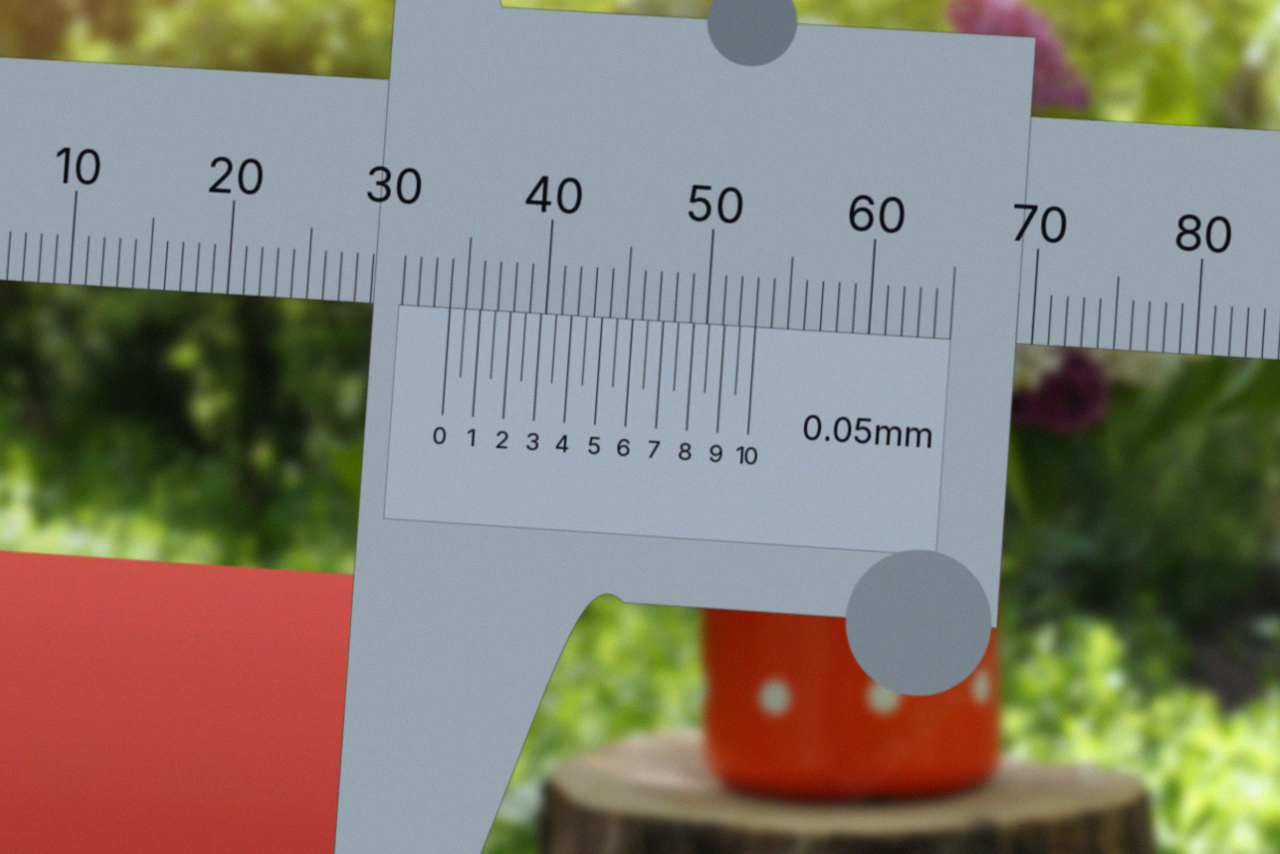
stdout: 34.0 mm
